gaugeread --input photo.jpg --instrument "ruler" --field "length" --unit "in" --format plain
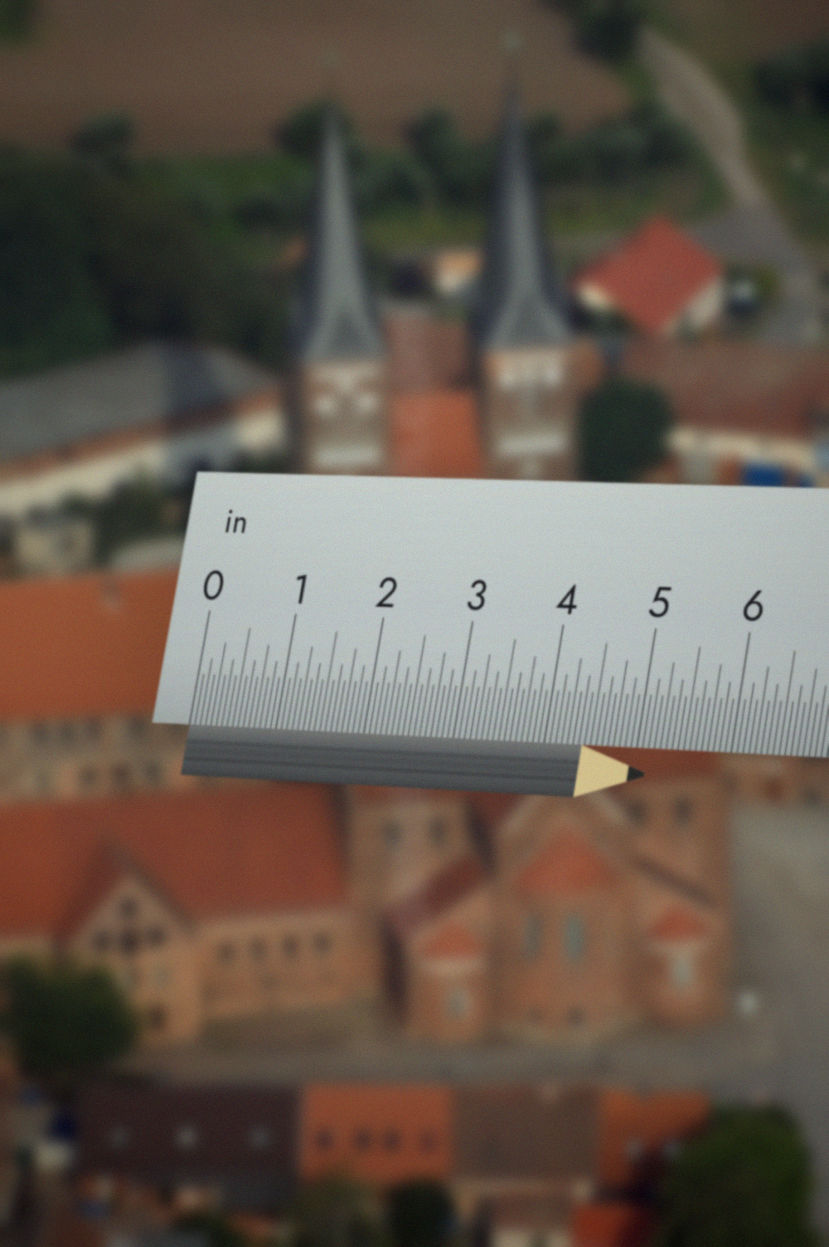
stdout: 5.125 in
